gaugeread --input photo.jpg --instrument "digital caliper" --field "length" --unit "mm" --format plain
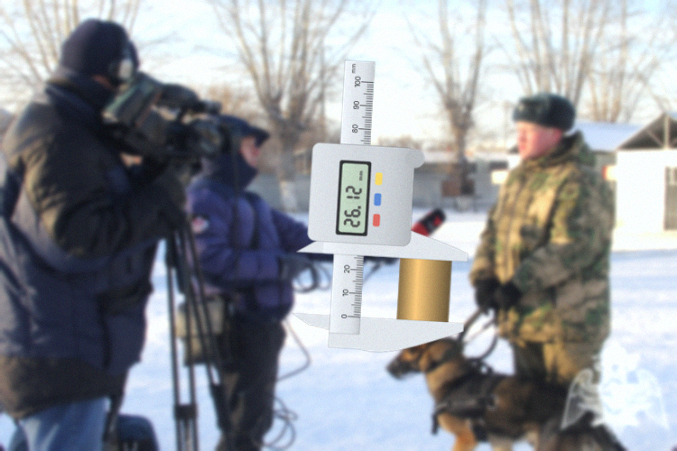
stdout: 26.12 mm
